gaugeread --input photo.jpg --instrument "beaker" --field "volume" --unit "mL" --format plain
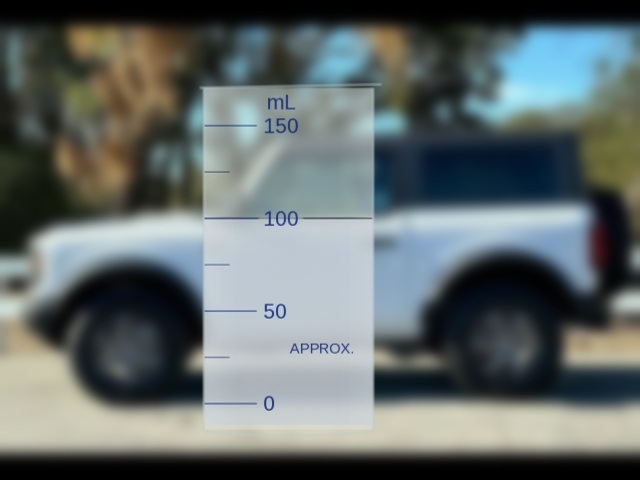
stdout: 100 mL
